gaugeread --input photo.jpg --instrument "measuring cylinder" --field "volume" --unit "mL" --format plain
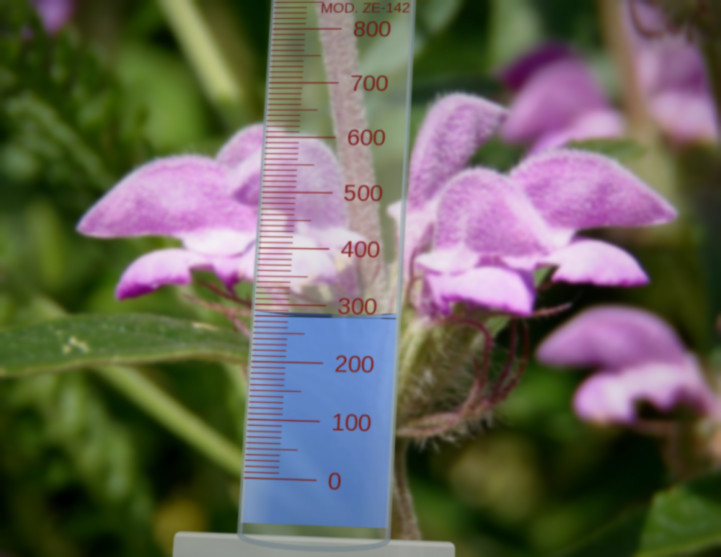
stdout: 280 mL
